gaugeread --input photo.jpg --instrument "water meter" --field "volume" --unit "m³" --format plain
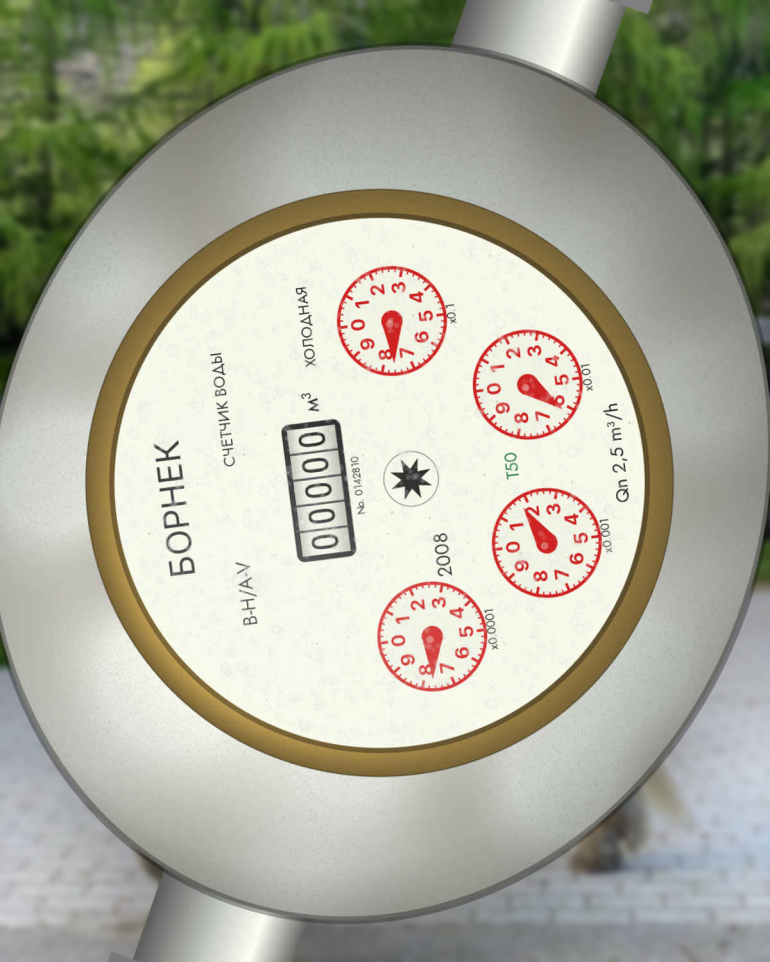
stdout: 0.7617 m³
